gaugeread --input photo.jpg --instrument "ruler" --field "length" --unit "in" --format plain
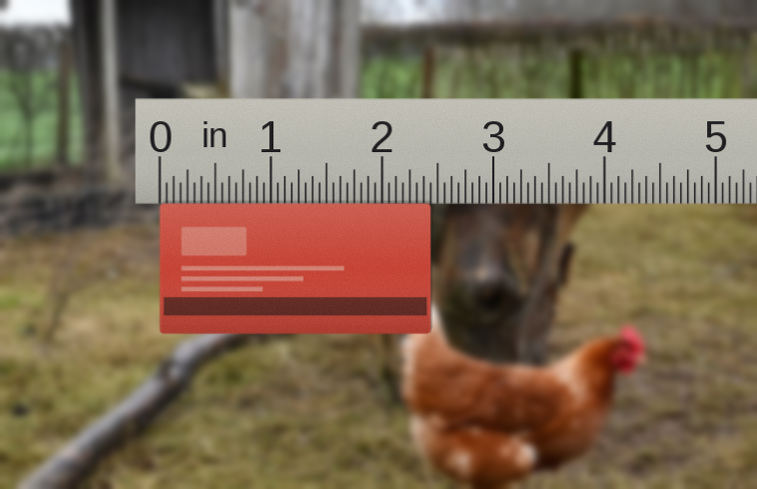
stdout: 2.4375 in
